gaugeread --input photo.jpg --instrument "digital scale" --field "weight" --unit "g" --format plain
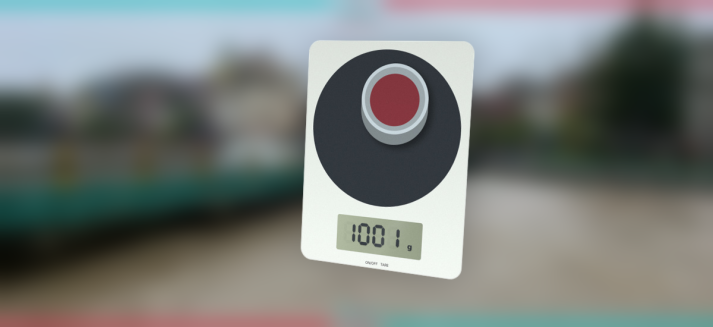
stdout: 1001 g
